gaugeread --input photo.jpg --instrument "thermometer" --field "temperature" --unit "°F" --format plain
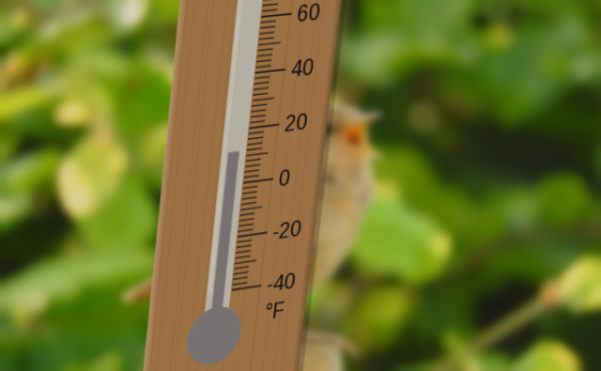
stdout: 12 °F
